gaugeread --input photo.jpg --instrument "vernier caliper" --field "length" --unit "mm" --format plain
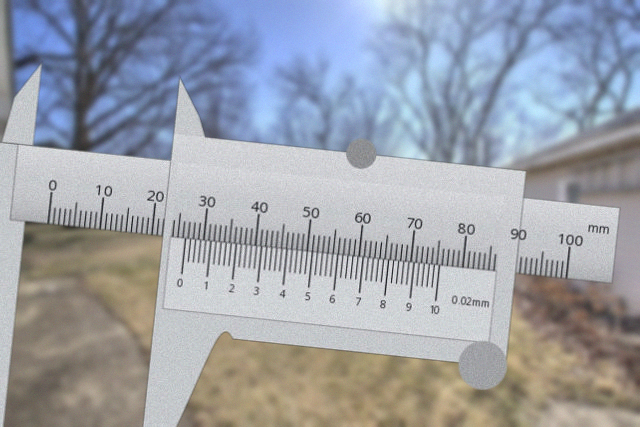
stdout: 26.5 mm
